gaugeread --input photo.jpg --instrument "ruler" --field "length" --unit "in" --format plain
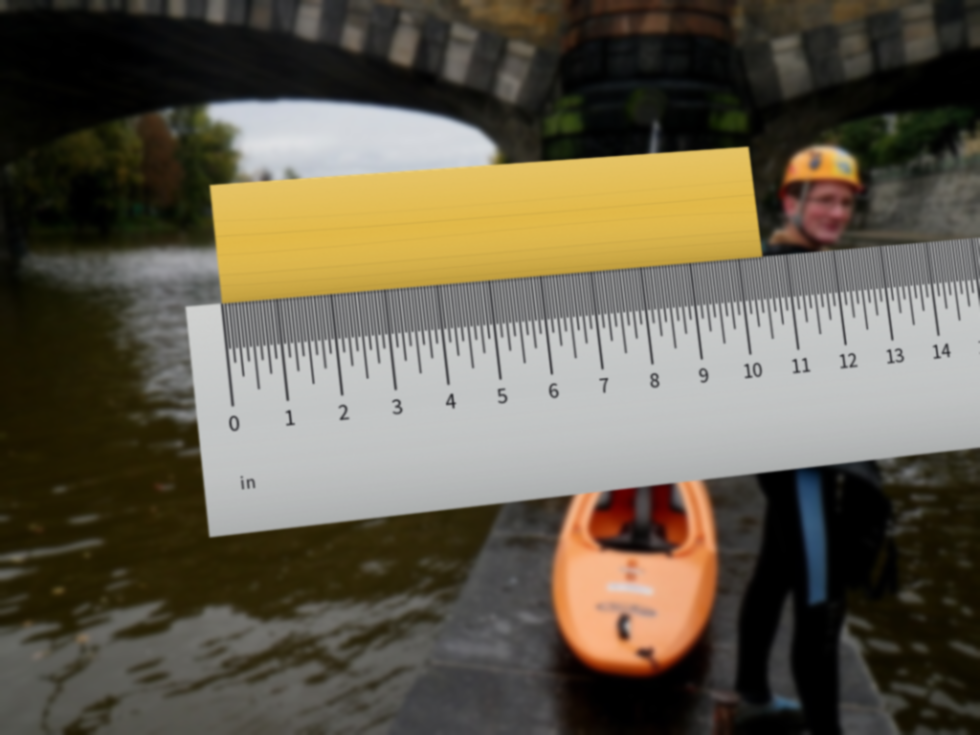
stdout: 10.5 in
